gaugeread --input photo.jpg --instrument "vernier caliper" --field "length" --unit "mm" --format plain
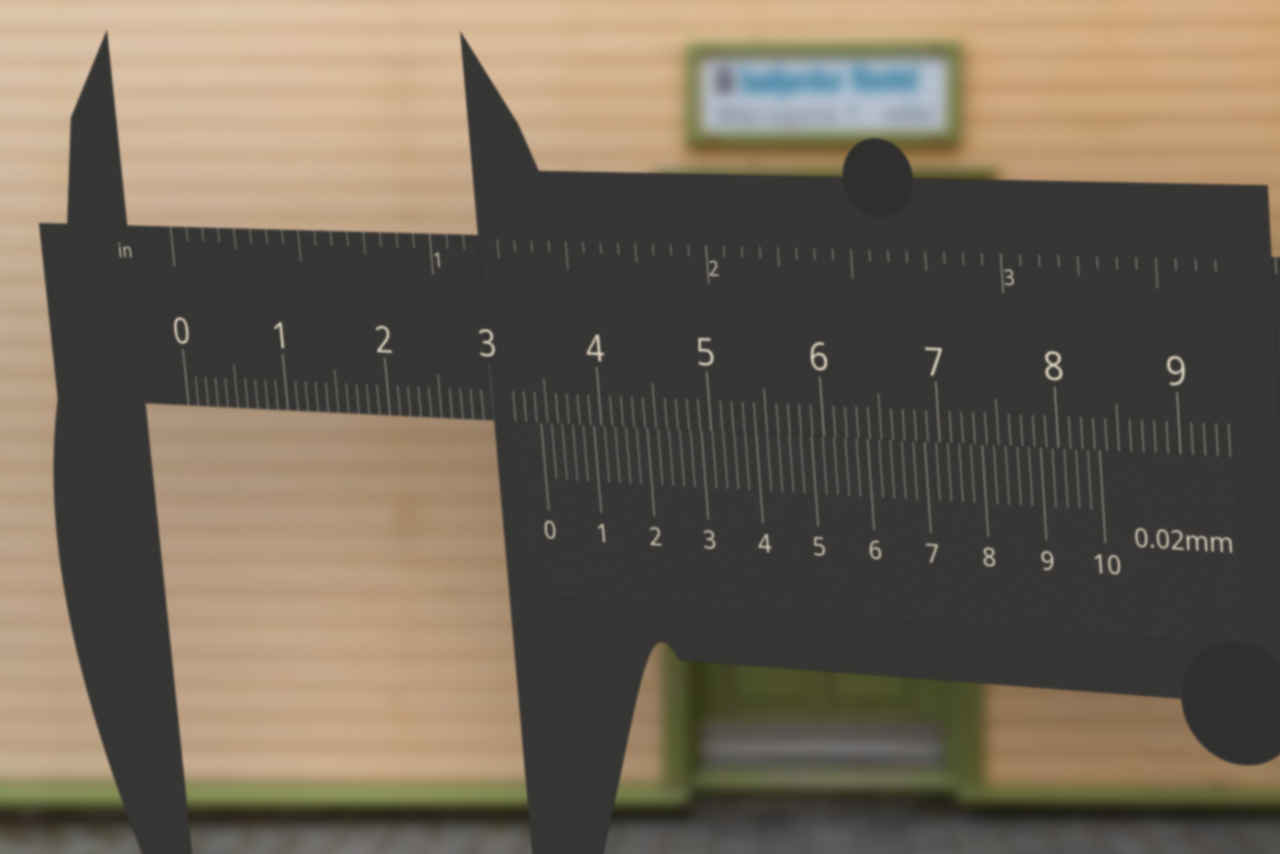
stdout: 34.4 mm
